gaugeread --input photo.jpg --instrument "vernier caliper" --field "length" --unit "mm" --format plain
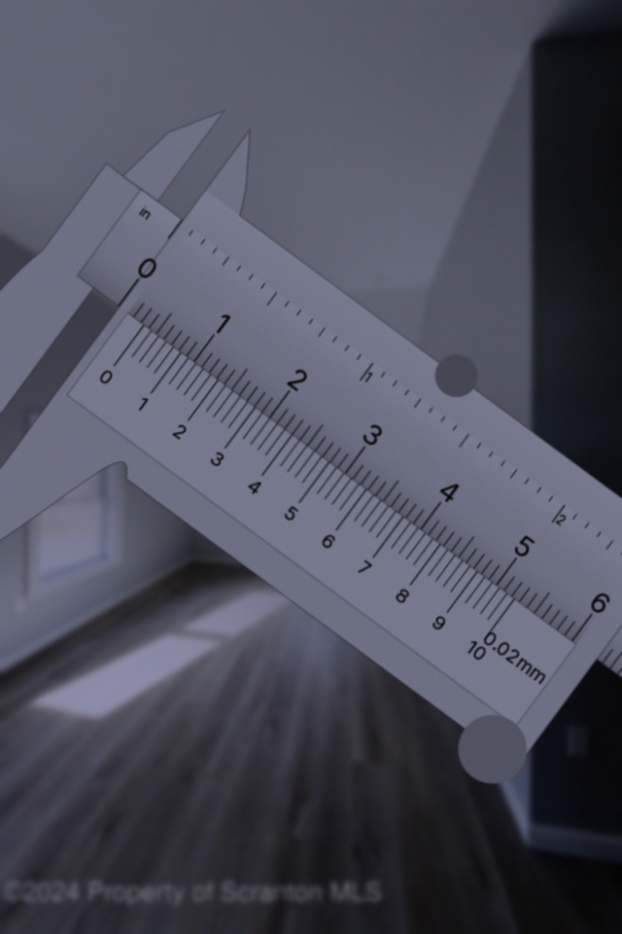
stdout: 3.4 mm
